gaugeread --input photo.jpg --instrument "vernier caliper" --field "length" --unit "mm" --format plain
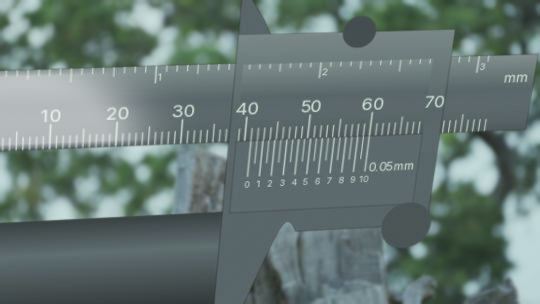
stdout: 41.0 mm
